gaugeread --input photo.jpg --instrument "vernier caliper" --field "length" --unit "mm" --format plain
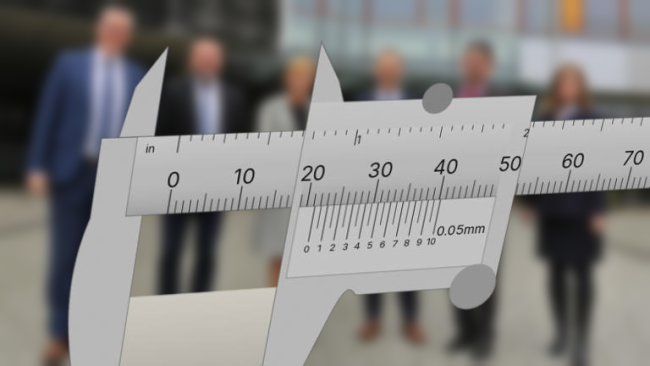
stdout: 21.2 mm
